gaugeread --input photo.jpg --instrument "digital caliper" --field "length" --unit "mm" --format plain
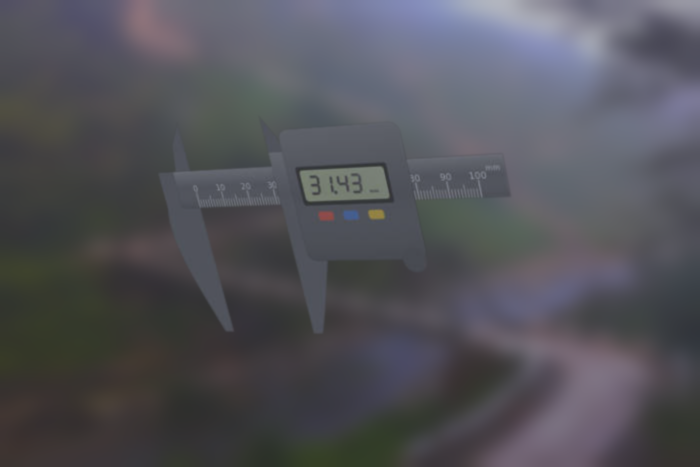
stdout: 31.43 mm
